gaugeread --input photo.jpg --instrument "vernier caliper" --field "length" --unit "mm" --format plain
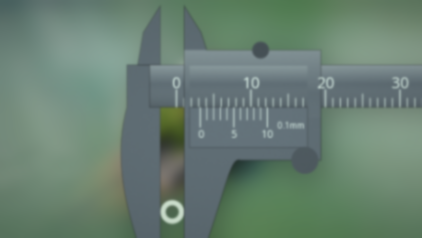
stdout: 3.2 mm
